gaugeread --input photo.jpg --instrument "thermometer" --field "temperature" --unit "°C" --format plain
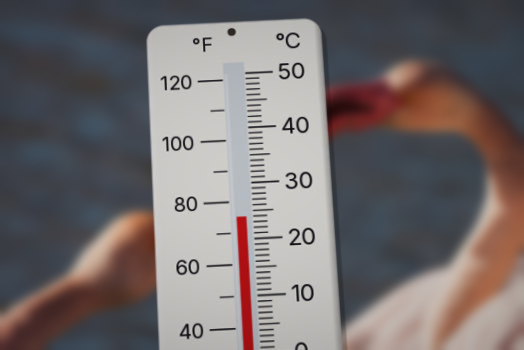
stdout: 24 °C
